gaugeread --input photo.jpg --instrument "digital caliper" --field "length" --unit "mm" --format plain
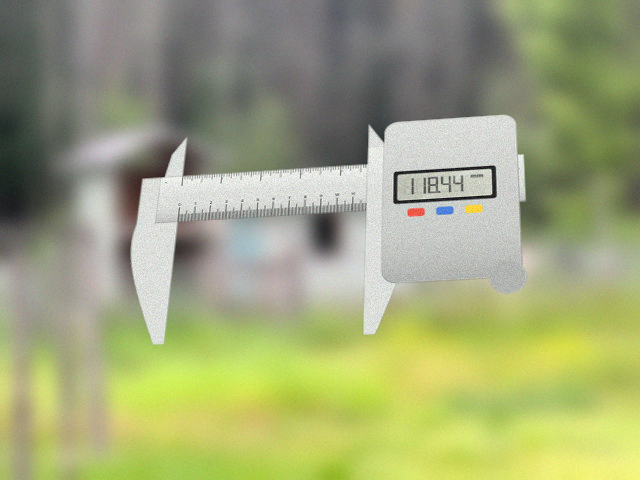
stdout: 118.44 mm
